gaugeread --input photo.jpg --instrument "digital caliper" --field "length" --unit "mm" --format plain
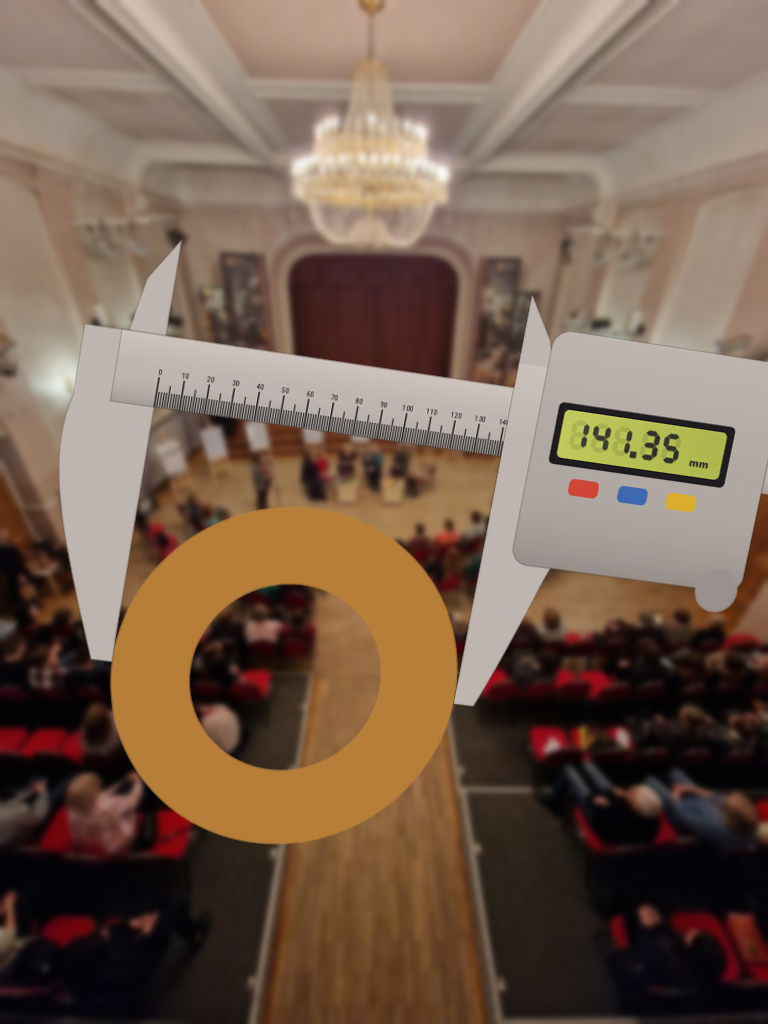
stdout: 141.35 mm
